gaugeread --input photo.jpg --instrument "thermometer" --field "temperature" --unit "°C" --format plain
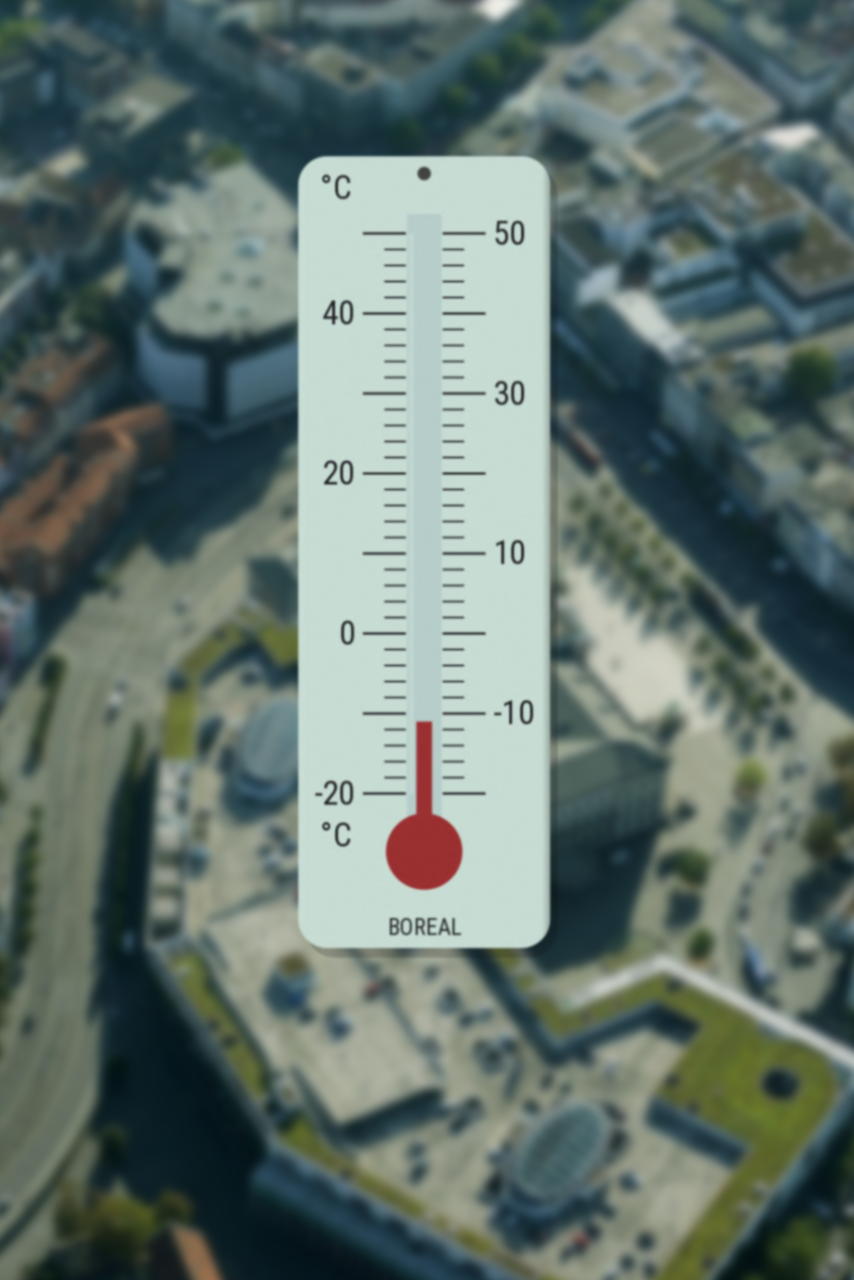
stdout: -11 °C
